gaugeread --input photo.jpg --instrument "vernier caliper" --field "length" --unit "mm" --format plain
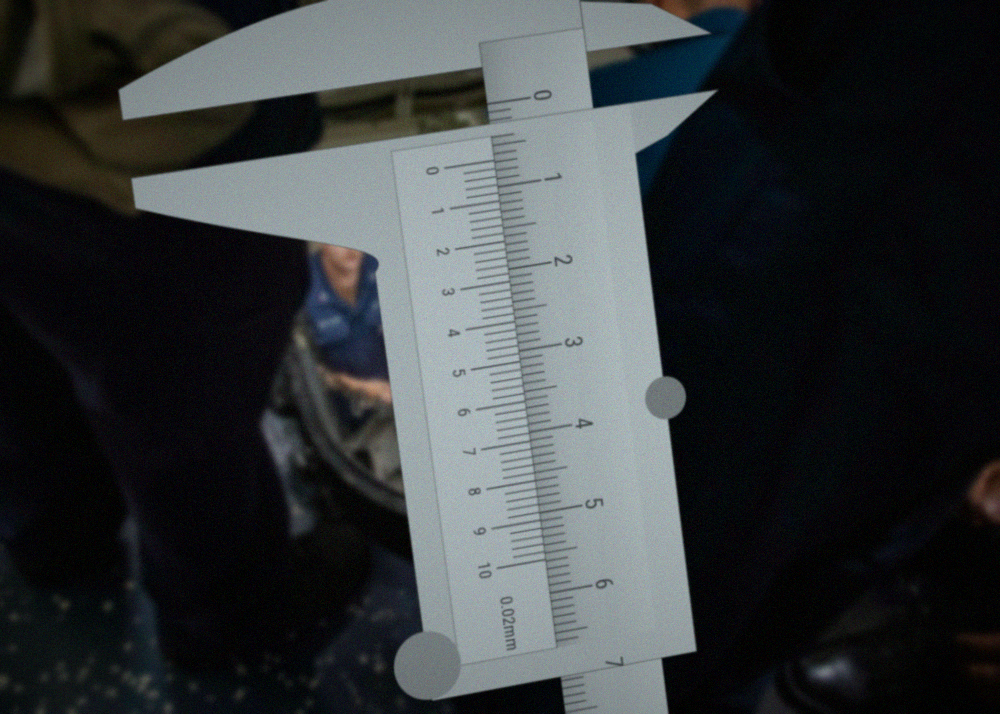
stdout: 6.8 mm
